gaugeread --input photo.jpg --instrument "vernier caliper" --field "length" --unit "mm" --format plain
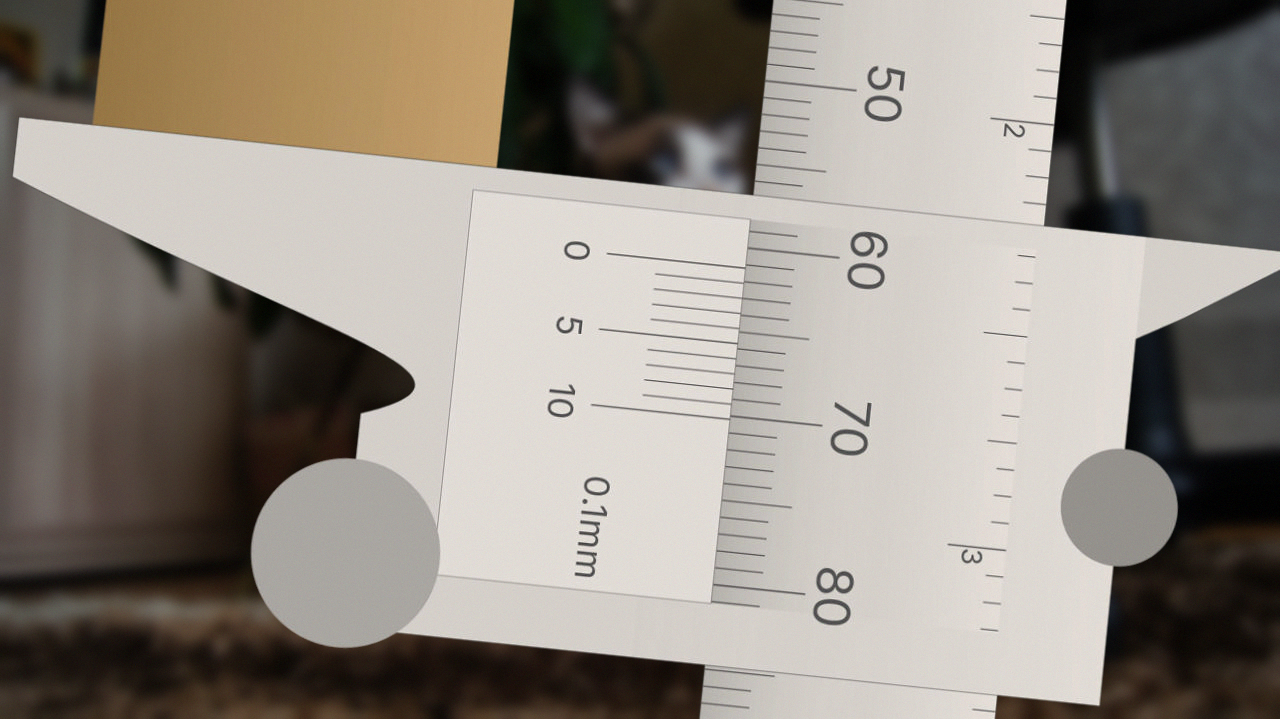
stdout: 61.2 mm
